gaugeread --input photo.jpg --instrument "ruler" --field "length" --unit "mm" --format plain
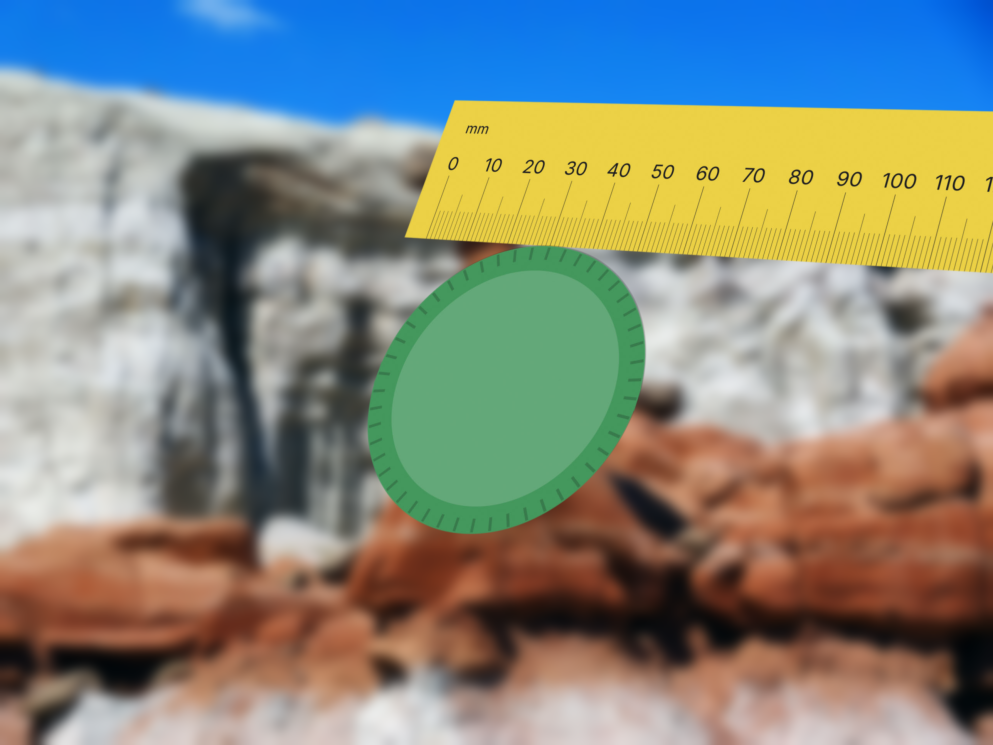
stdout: 60 mm
